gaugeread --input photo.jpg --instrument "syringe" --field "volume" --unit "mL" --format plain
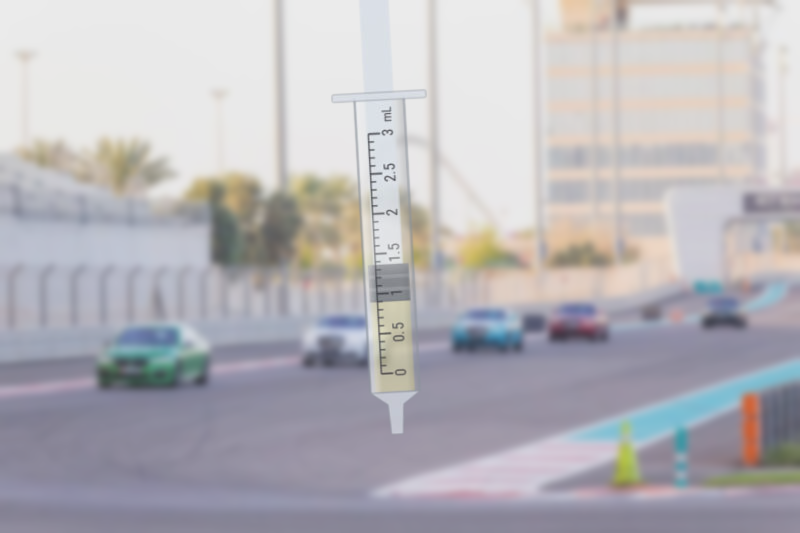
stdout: 0.9 mL
